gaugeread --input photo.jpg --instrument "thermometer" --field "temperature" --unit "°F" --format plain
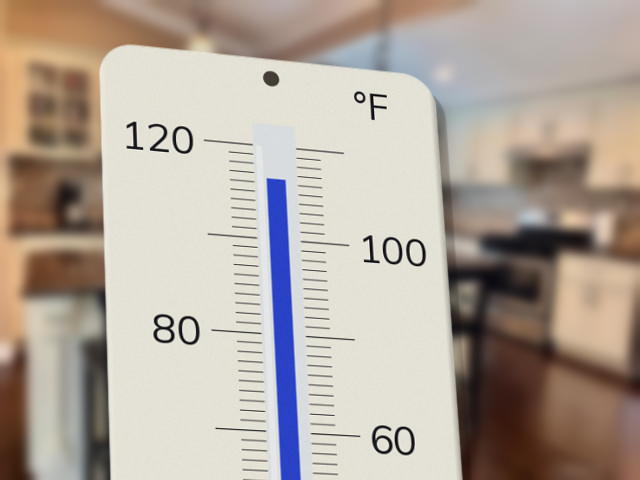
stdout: 113 °F
